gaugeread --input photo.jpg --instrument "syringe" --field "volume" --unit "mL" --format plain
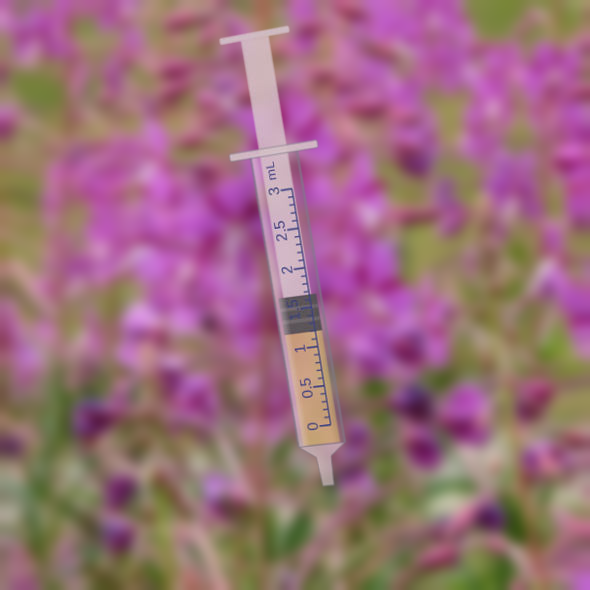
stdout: 1.2 mL
